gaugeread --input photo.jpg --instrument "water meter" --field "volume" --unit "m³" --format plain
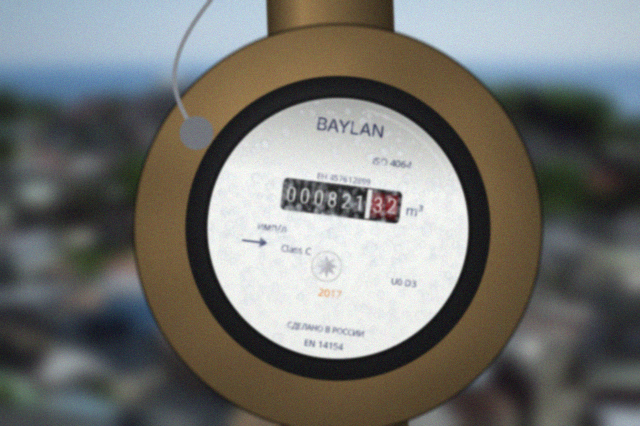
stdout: 821.32 m³
